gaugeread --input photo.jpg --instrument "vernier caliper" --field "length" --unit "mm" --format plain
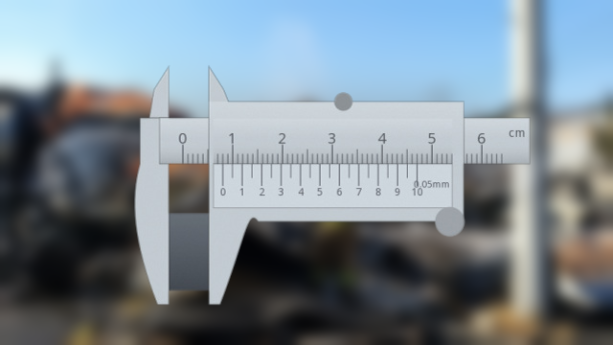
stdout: 8.0 mm
